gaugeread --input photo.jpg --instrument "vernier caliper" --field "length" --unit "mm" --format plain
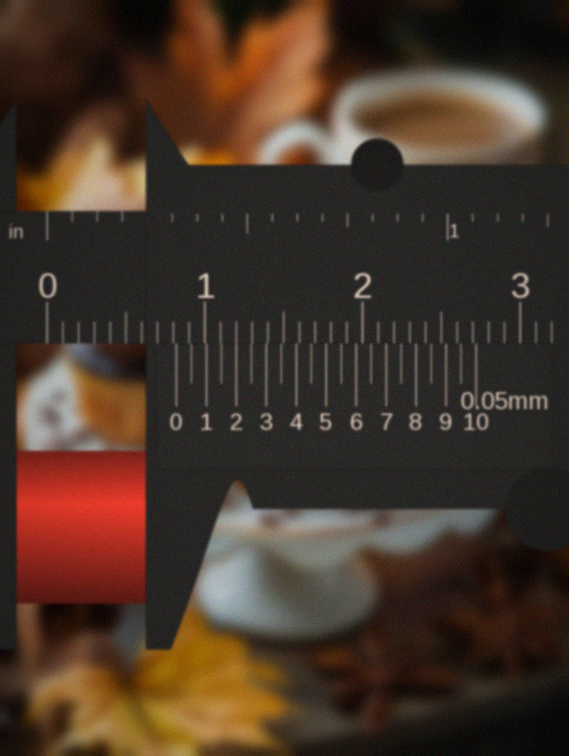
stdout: 8.2 mm
